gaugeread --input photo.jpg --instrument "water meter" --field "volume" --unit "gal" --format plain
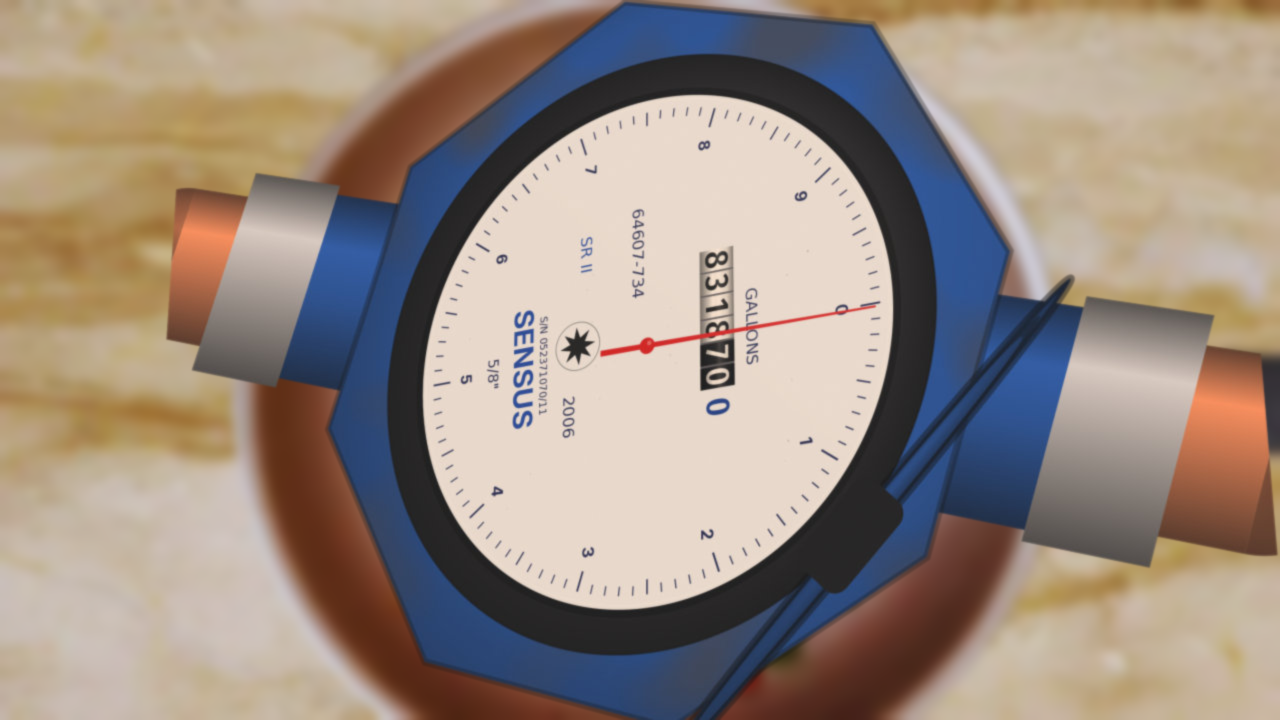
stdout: 8318700.0 gal
